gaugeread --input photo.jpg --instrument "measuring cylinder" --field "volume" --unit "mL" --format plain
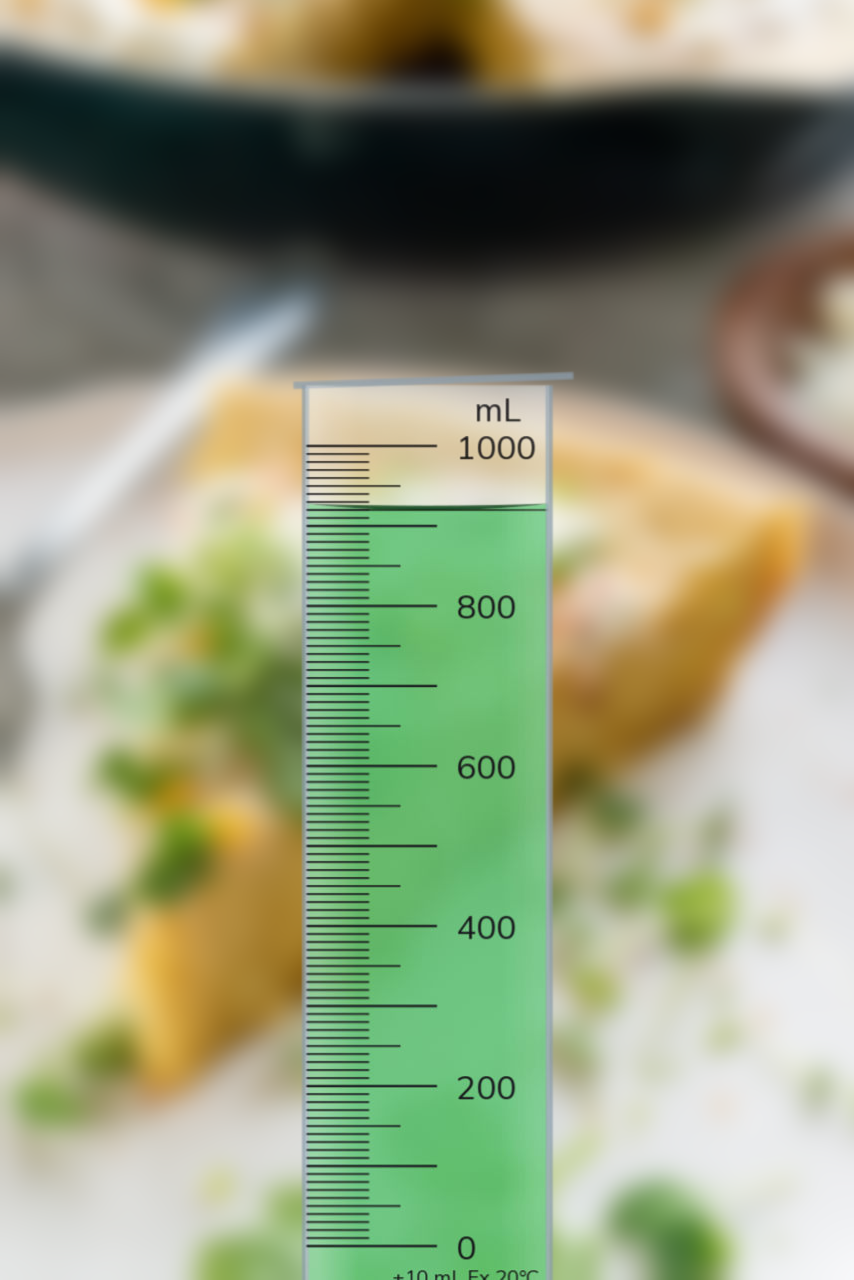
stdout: 920 mL
